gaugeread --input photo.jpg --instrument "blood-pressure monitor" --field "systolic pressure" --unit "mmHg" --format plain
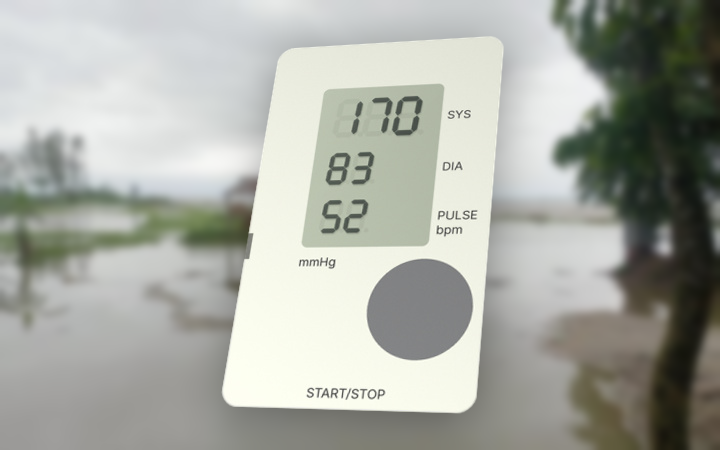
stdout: 170 mmHg
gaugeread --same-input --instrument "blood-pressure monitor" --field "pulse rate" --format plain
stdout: 52 bpm
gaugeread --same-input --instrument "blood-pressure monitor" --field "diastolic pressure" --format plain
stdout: 83 mmHg
